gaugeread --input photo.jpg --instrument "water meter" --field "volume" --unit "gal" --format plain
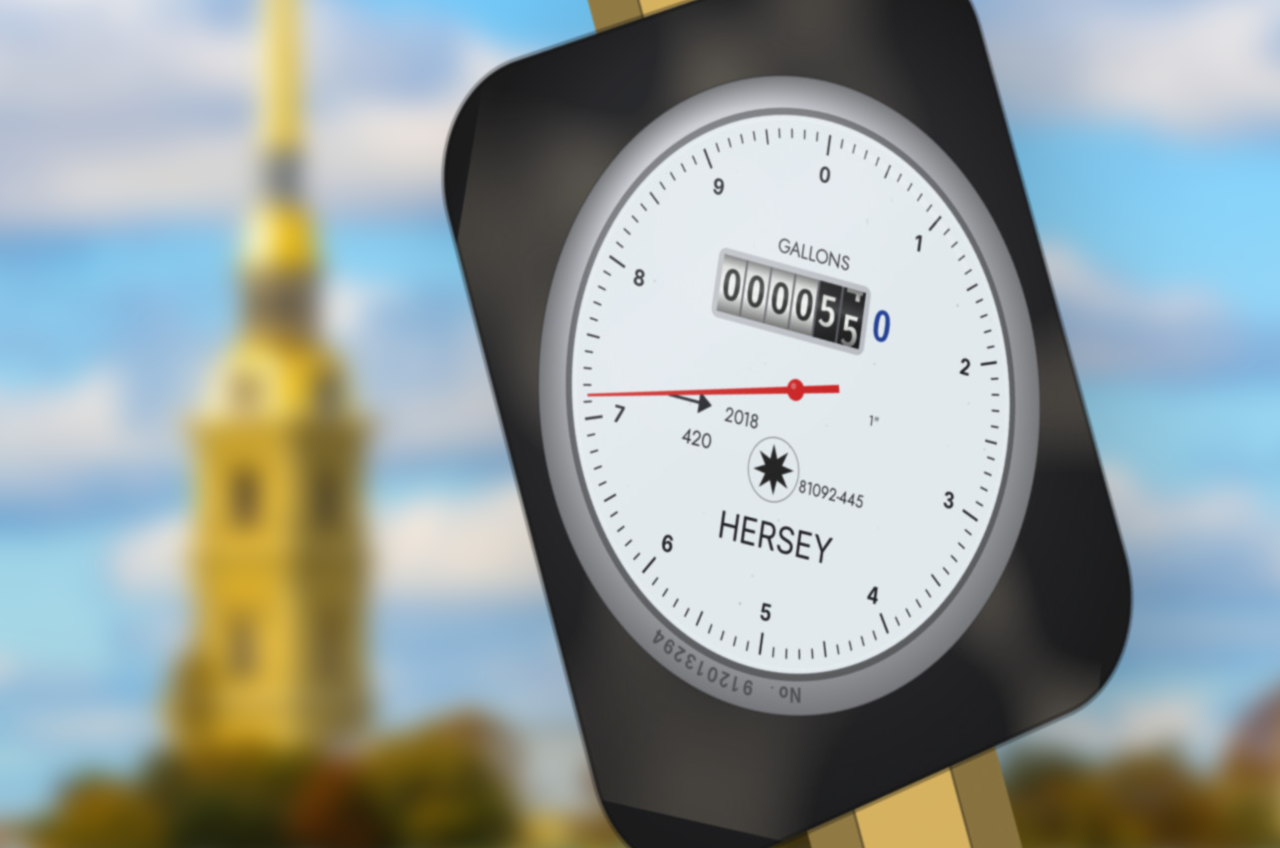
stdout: 547.1 gal
